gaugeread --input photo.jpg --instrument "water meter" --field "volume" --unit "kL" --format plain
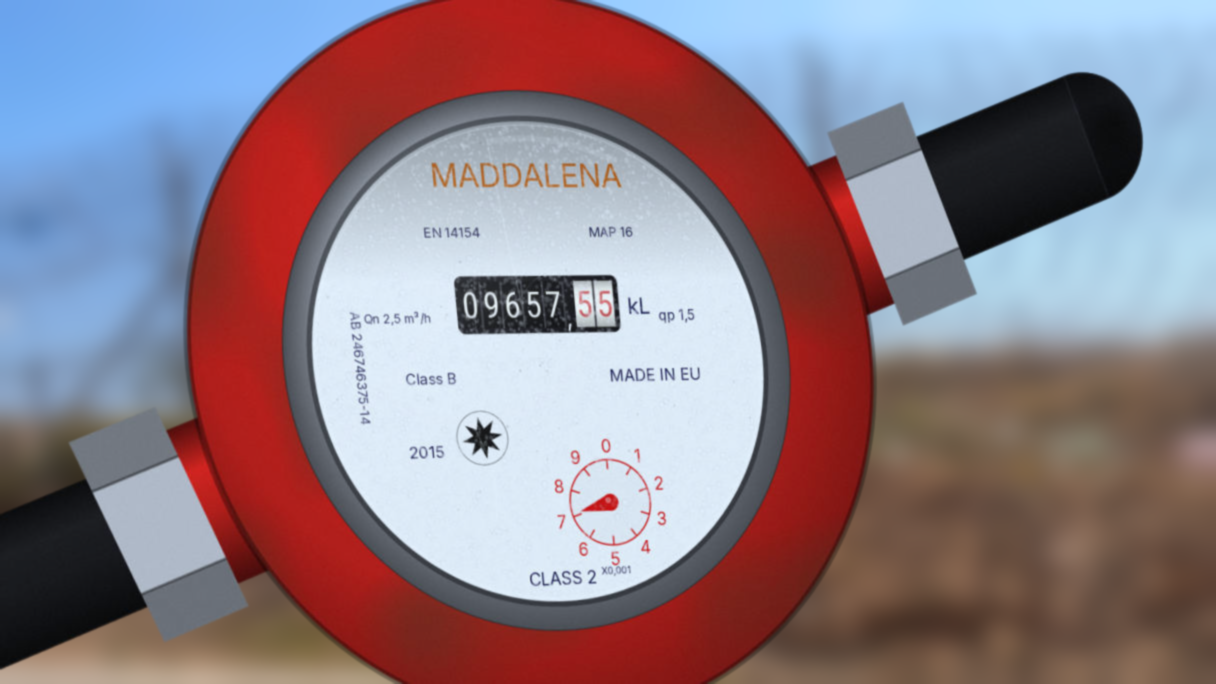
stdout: 9657.557 kL
